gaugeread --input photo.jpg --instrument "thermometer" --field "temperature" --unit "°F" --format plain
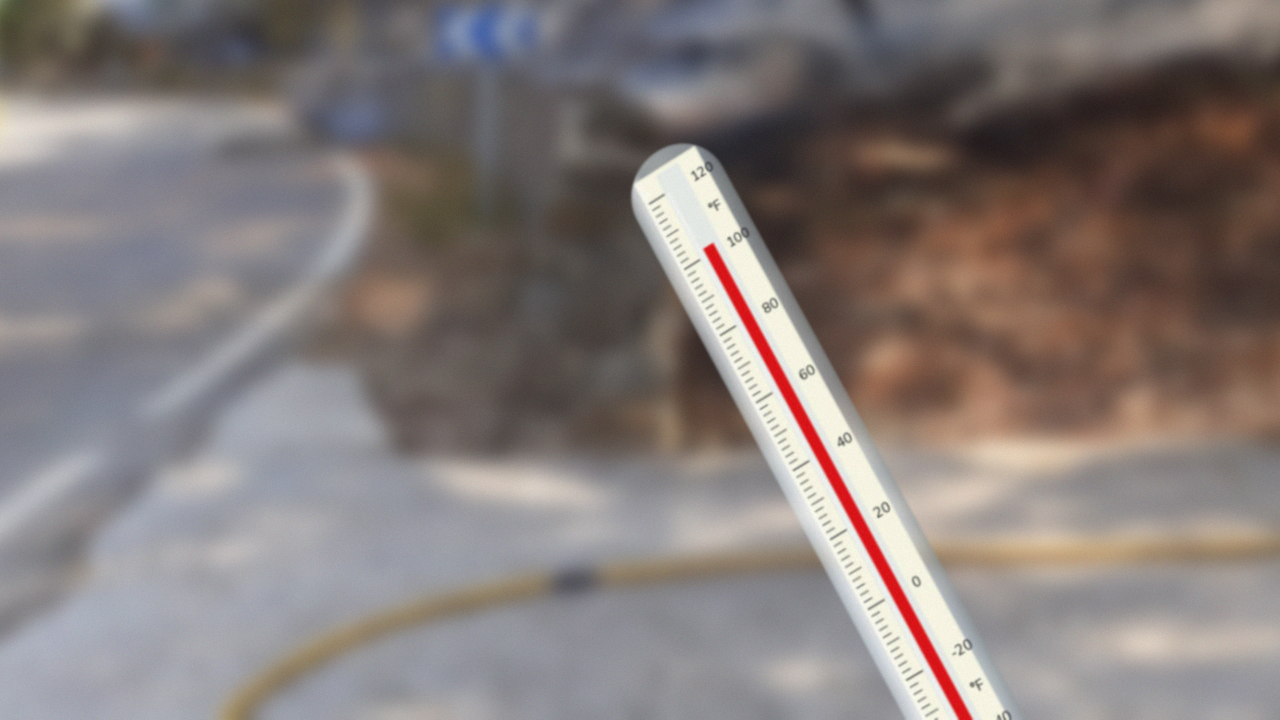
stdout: 102 °F
